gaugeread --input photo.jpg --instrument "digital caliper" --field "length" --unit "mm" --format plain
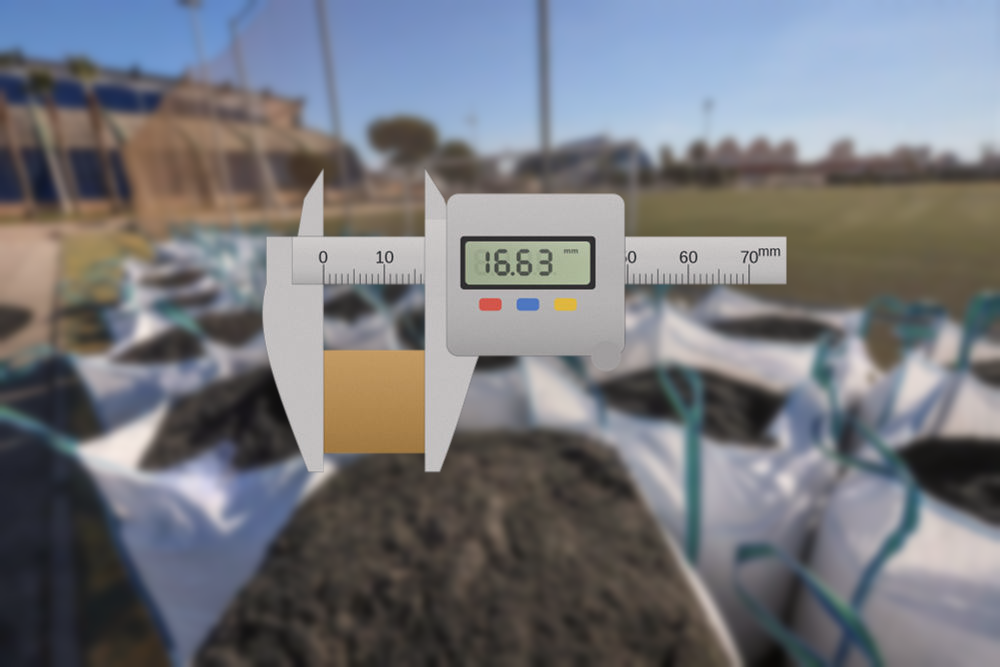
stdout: 16.63 mm
